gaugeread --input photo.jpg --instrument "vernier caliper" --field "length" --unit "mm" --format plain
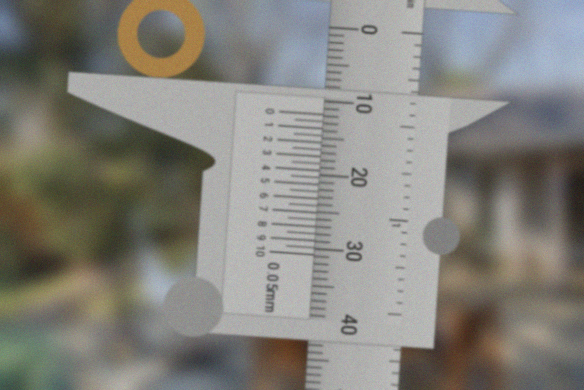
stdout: 11.8 mm
